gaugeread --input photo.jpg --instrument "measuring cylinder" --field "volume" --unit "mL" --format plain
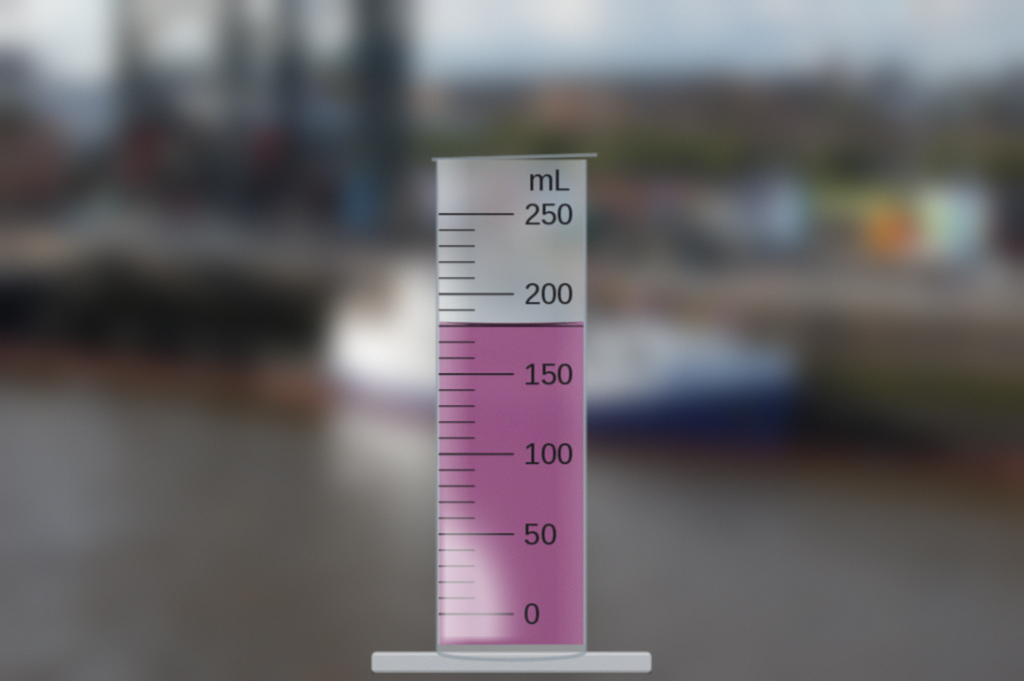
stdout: 180 mL
